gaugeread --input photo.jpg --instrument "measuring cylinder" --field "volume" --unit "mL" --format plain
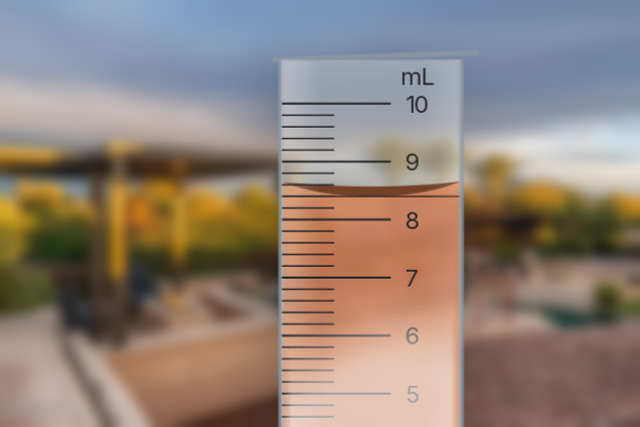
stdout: 8.4 mL
